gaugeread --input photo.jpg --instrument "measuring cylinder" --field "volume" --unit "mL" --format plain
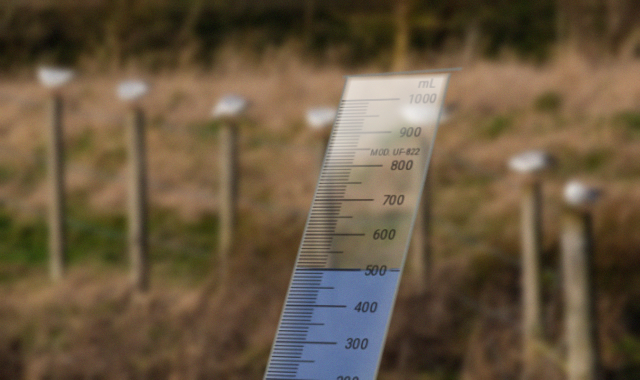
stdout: 500 mL
